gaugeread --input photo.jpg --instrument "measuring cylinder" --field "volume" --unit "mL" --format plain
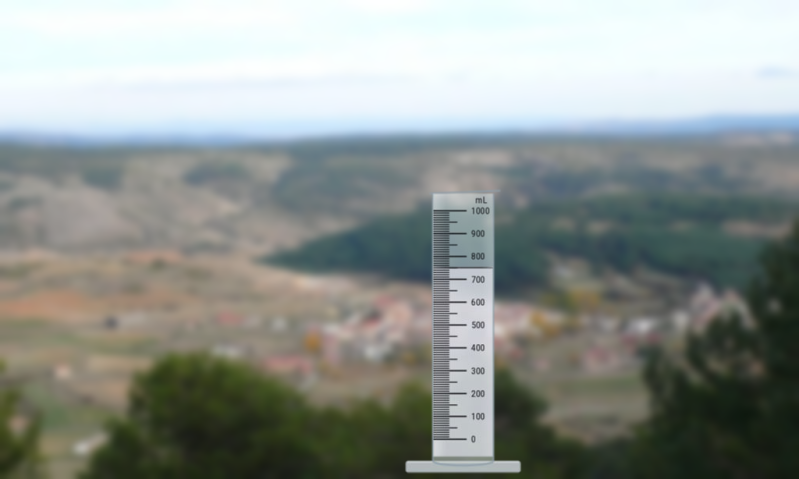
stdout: 750 mL
